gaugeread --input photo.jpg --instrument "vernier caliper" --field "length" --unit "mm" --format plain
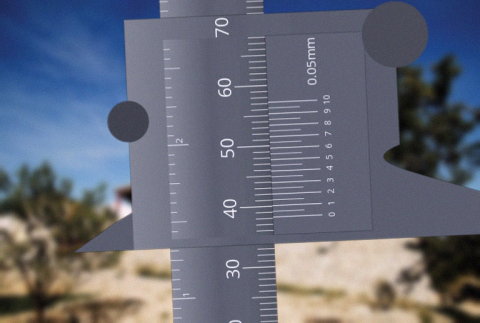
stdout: 38.2 mm
